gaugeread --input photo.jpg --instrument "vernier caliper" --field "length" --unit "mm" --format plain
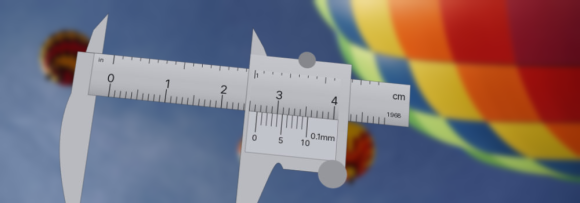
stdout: 26.4 mm
